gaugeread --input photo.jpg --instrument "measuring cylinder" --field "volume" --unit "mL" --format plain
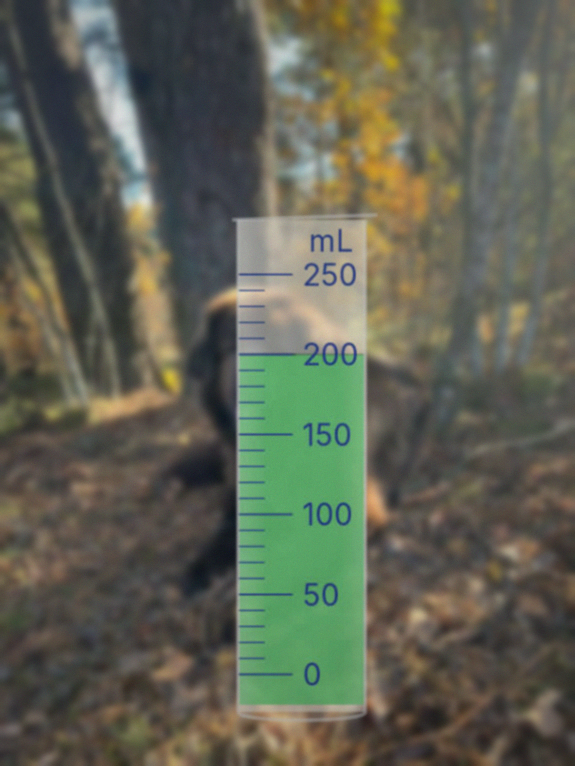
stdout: 200 mL
